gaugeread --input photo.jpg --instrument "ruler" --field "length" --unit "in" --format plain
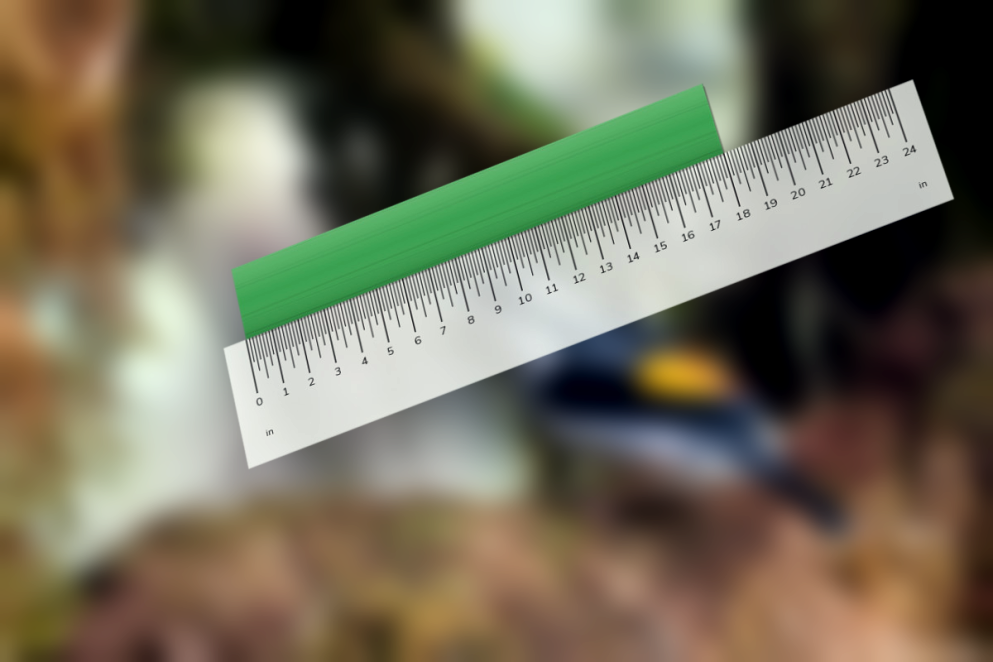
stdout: 18 in
